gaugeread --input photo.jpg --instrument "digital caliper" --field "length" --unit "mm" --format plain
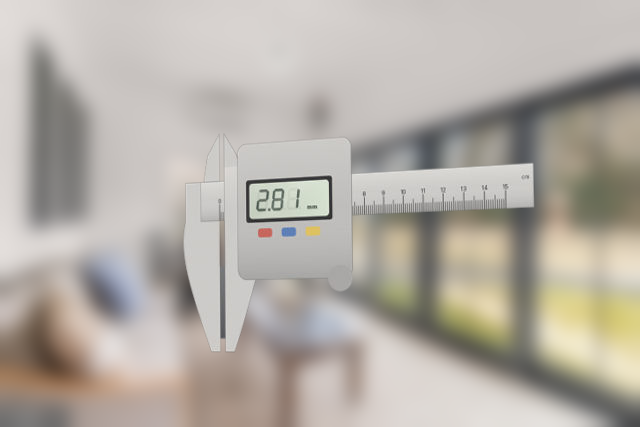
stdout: 2.81 mm
